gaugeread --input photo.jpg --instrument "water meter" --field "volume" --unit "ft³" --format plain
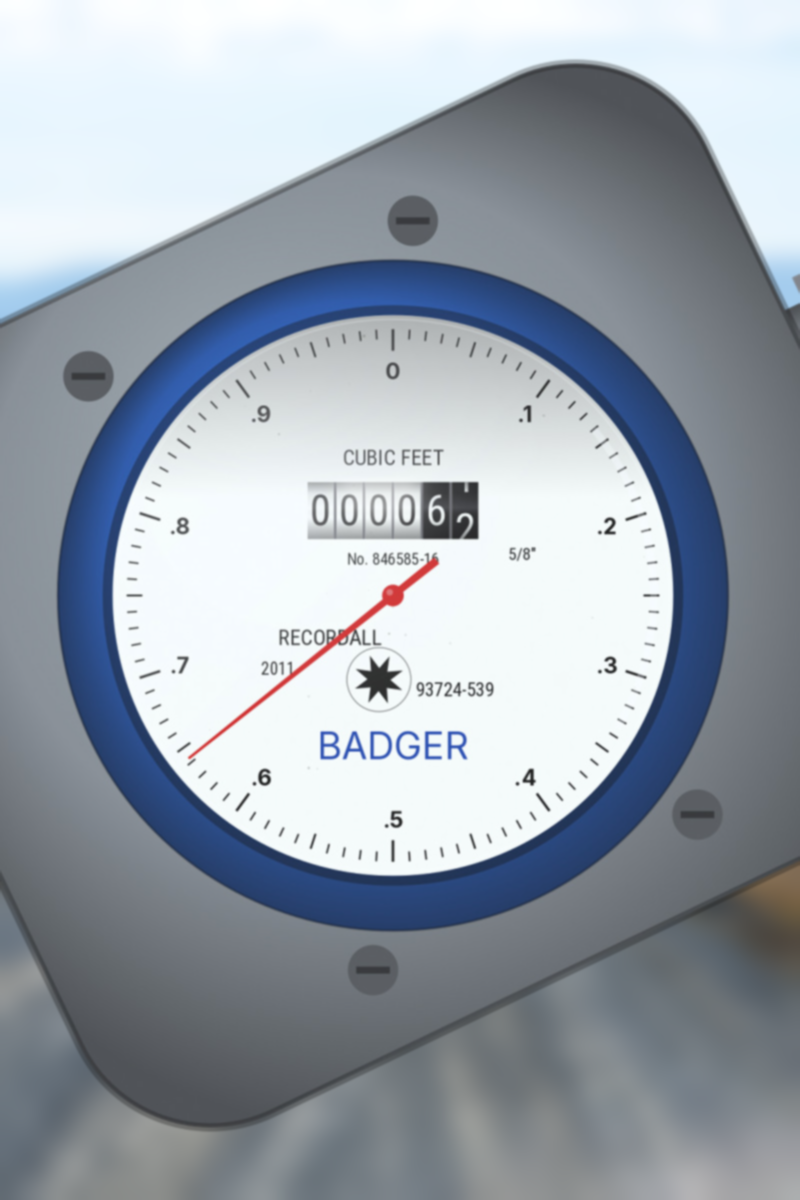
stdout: 61.64 ft³
